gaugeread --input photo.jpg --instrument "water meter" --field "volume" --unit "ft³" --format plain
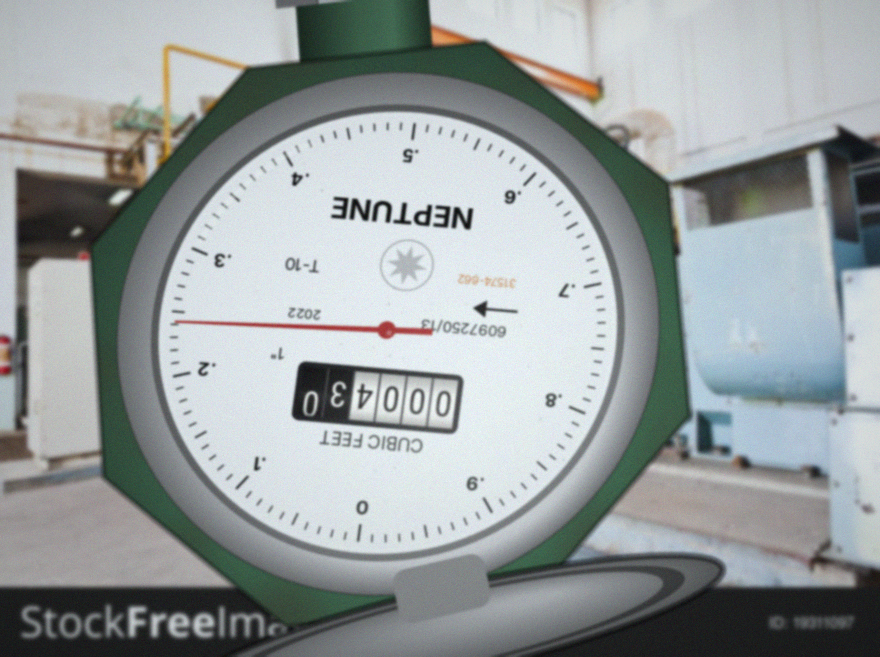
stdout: 430.24 ft³
